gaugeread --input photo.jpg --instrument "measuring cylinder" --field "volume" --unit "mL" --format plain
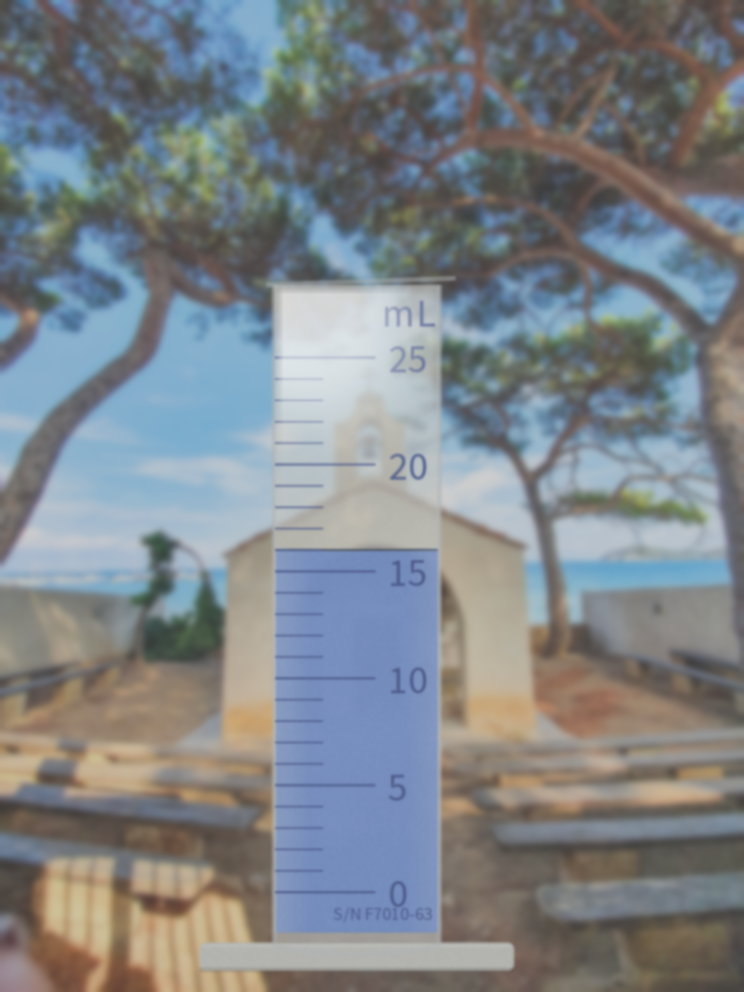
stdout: 16 mL
